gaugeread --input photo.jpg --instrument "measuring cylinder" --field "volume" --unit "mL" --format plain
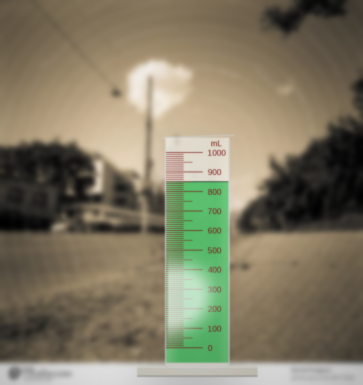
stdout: 850 mL
